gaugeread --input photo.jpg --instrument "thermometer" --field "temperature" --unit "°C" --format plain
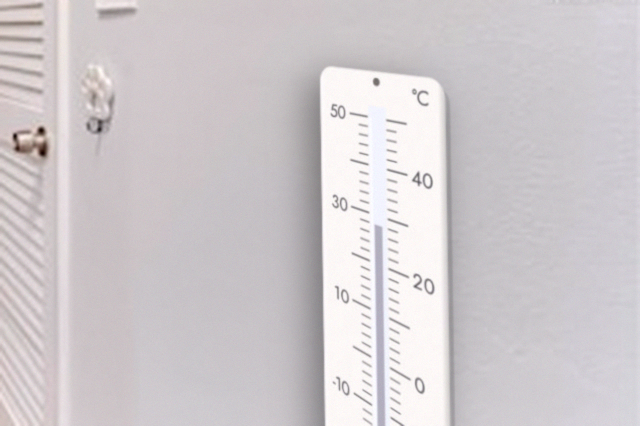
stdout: 28 °C
